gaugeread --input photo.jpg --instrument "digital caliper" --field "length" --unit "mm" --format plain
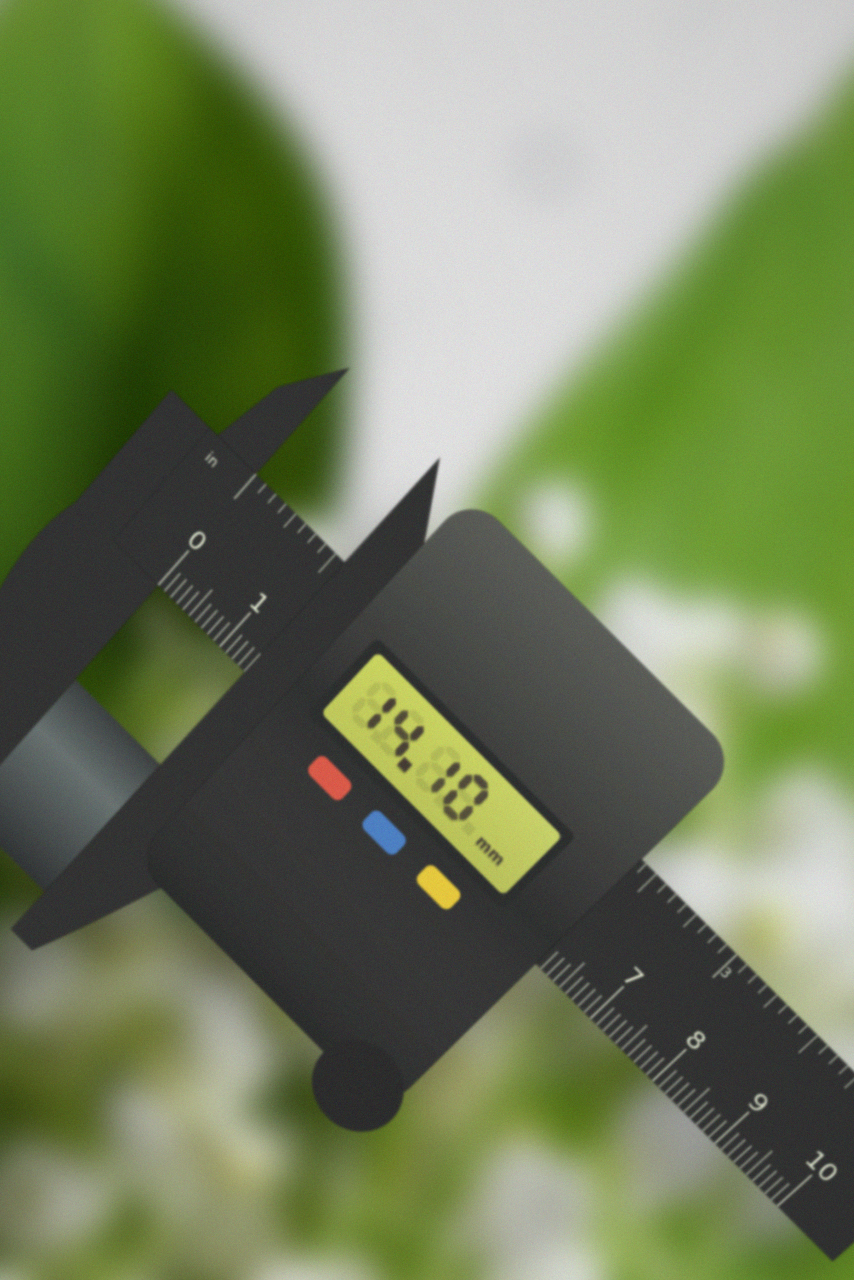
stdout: 14.10 mm
